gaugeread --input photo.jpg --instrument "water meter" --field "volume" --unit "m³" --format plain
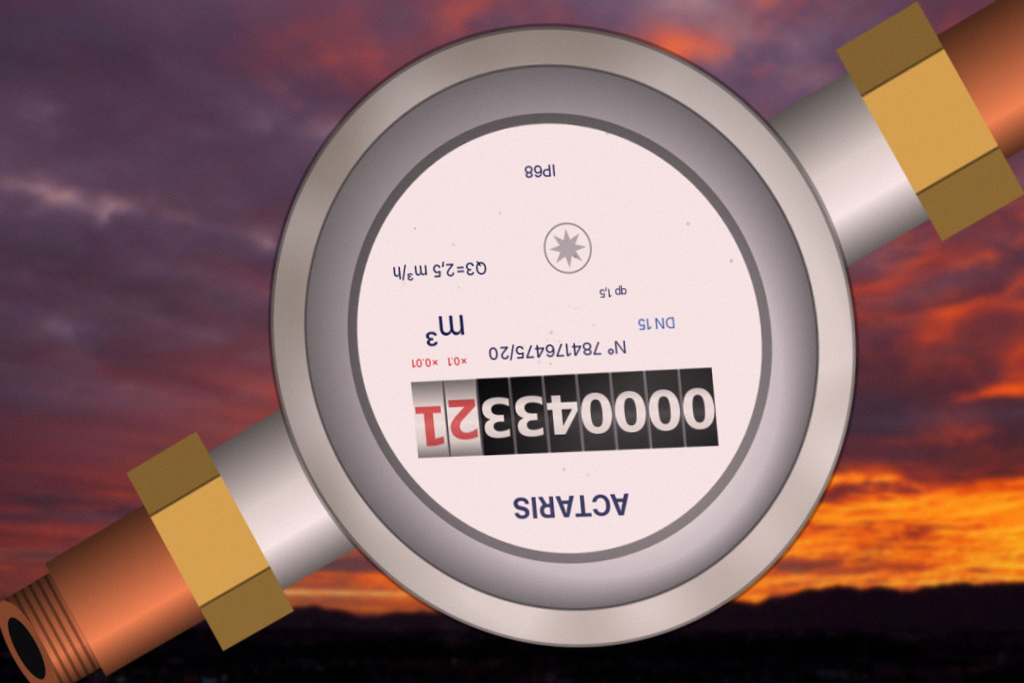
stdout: 433.21 m³
